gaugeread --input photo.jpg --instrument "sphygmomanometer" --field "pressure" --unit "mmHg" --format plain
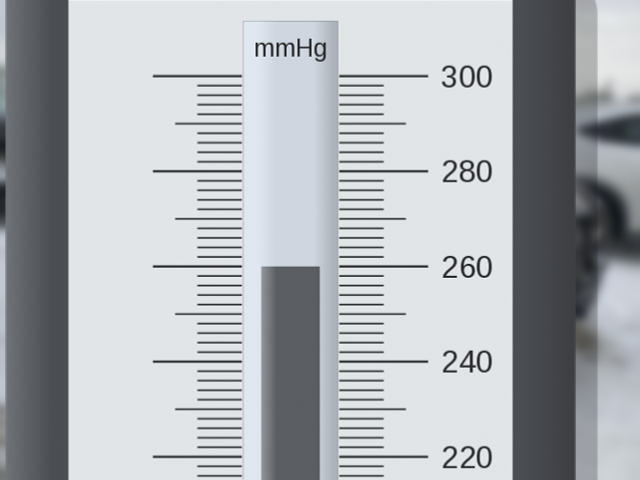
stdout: 260 mmHg
